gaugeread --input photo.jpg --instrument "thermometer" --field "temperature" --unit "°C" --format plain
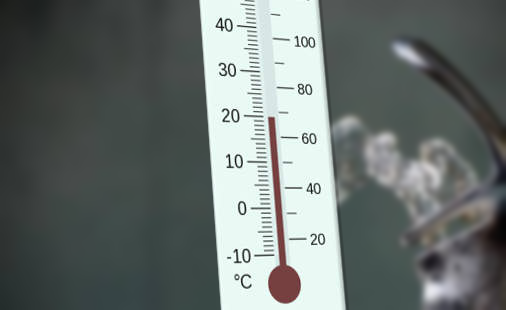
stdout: 20 °C
